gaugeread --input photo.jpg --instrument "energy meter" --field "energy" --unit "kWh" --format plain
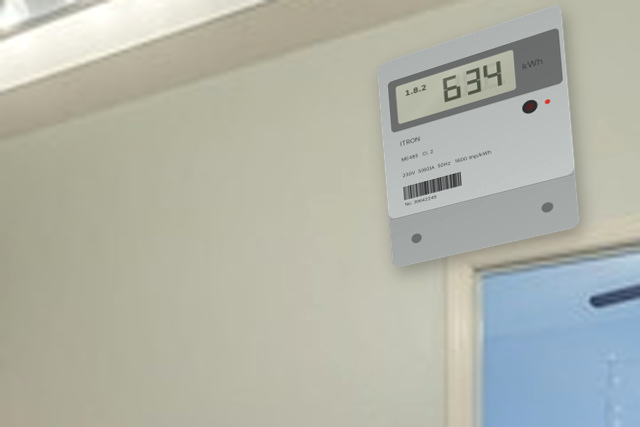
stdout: 634 kWh
